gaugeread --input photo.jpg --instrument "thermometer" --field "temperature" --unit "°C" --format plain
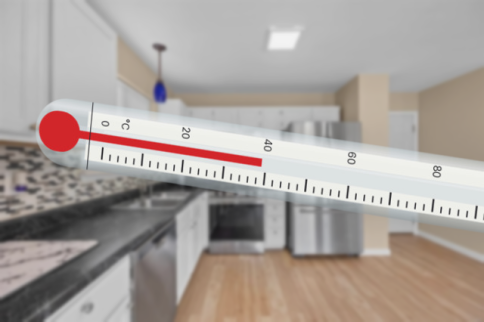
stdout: 39 °C
